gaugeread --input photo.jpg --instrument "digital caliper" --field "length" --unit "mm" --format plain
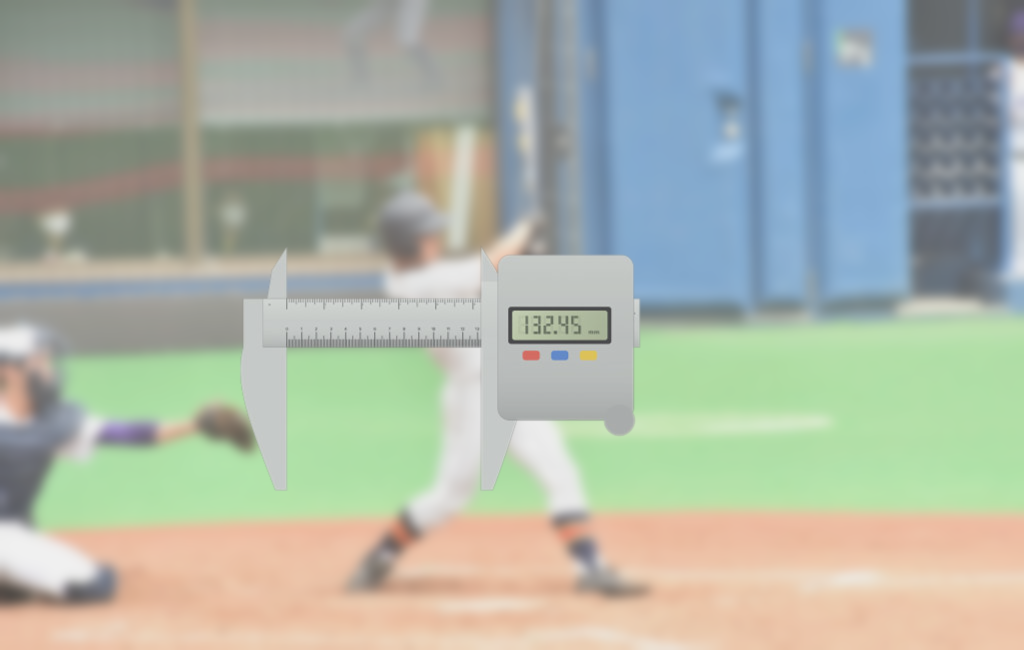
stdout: 132.45 mm
